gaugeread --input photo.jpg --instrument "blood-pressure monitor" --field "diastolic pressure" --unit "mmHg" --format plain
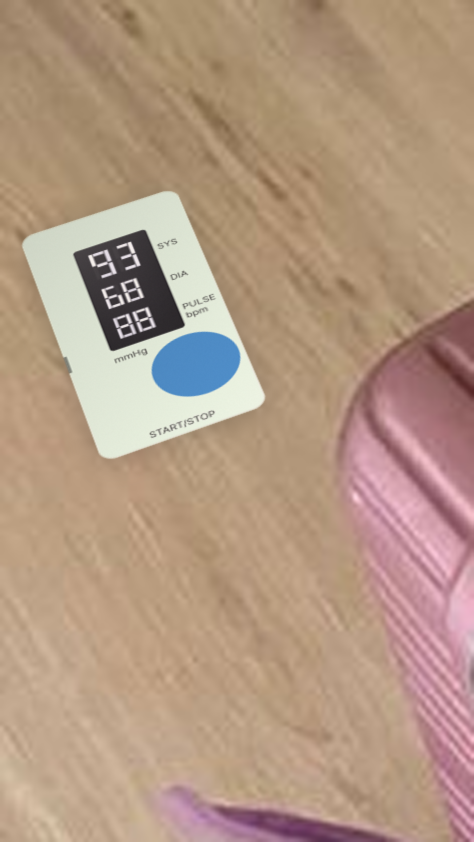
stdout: 68 mmHg
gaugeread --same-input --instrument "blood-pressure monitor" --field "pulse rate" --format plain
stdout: 88 bpm
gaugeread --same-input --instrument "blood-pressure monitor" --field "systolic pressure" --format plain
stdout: 93 mmHg
